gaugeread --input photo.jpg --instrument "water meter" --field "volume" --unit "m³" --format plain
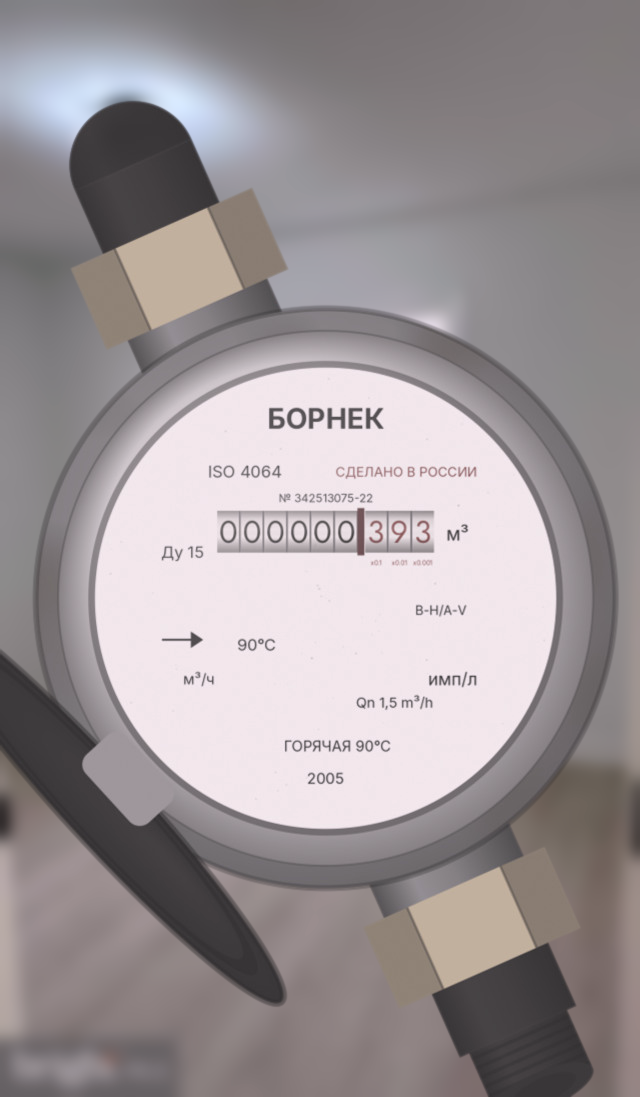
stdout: 0.393 m³
